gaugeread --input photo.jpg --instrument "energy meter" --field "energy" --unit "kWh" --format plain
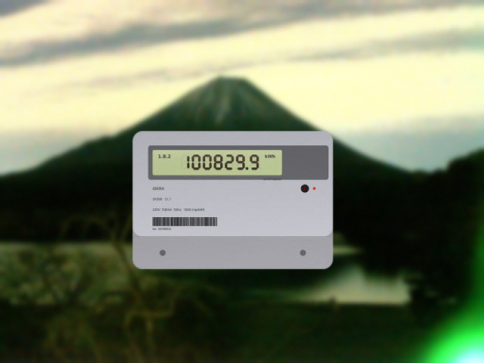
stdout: 100829.9 kWh
